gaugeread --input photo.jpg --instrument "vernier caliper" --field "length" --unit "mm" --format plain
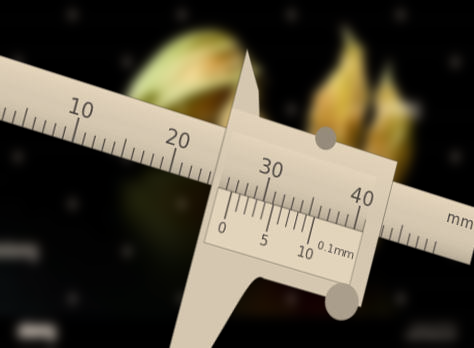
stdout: 26.6 mm
